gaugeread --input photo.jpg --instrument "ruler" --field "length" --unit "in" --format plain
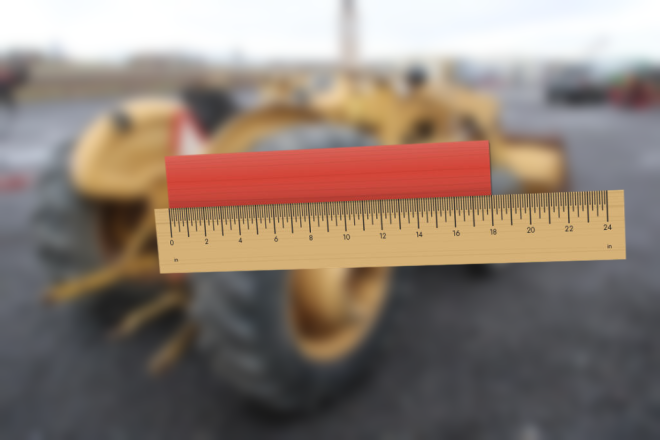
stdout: 18 in
